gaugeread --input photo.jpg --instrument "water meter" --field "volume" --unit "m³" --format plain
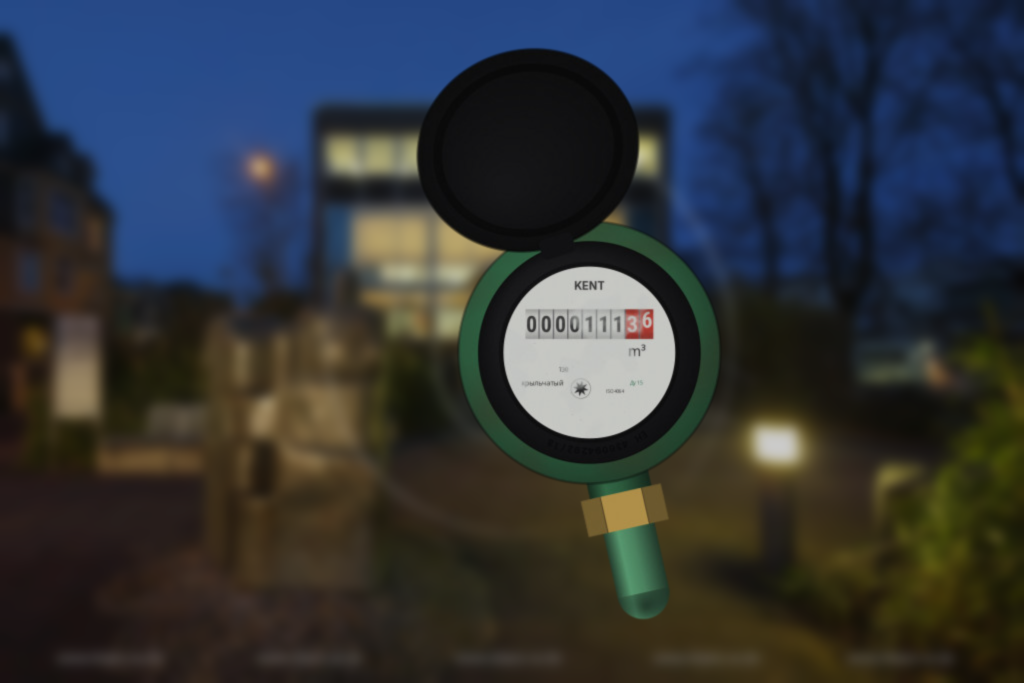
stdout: 111.36 m³
